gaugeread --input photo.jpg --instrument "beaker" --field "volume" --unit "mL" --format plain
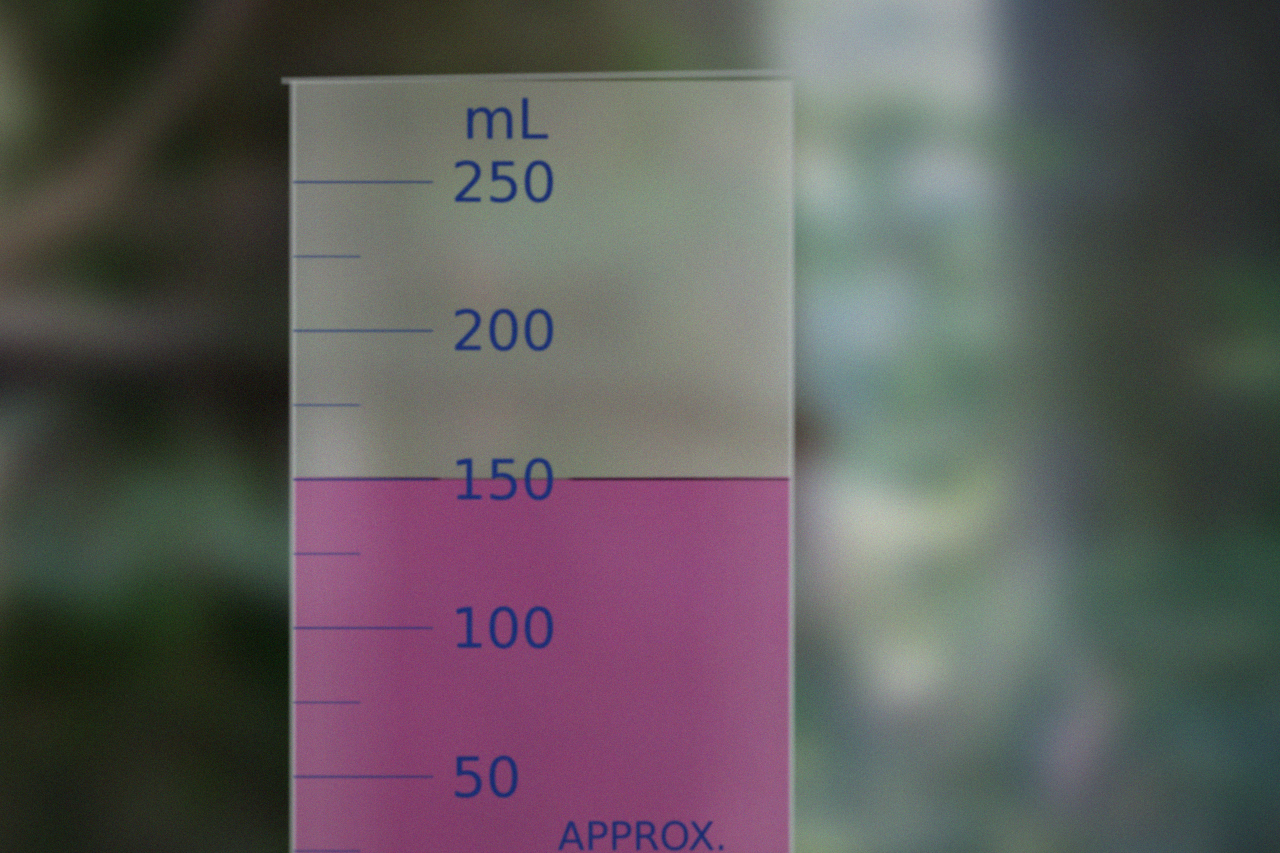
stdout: 150 mL
